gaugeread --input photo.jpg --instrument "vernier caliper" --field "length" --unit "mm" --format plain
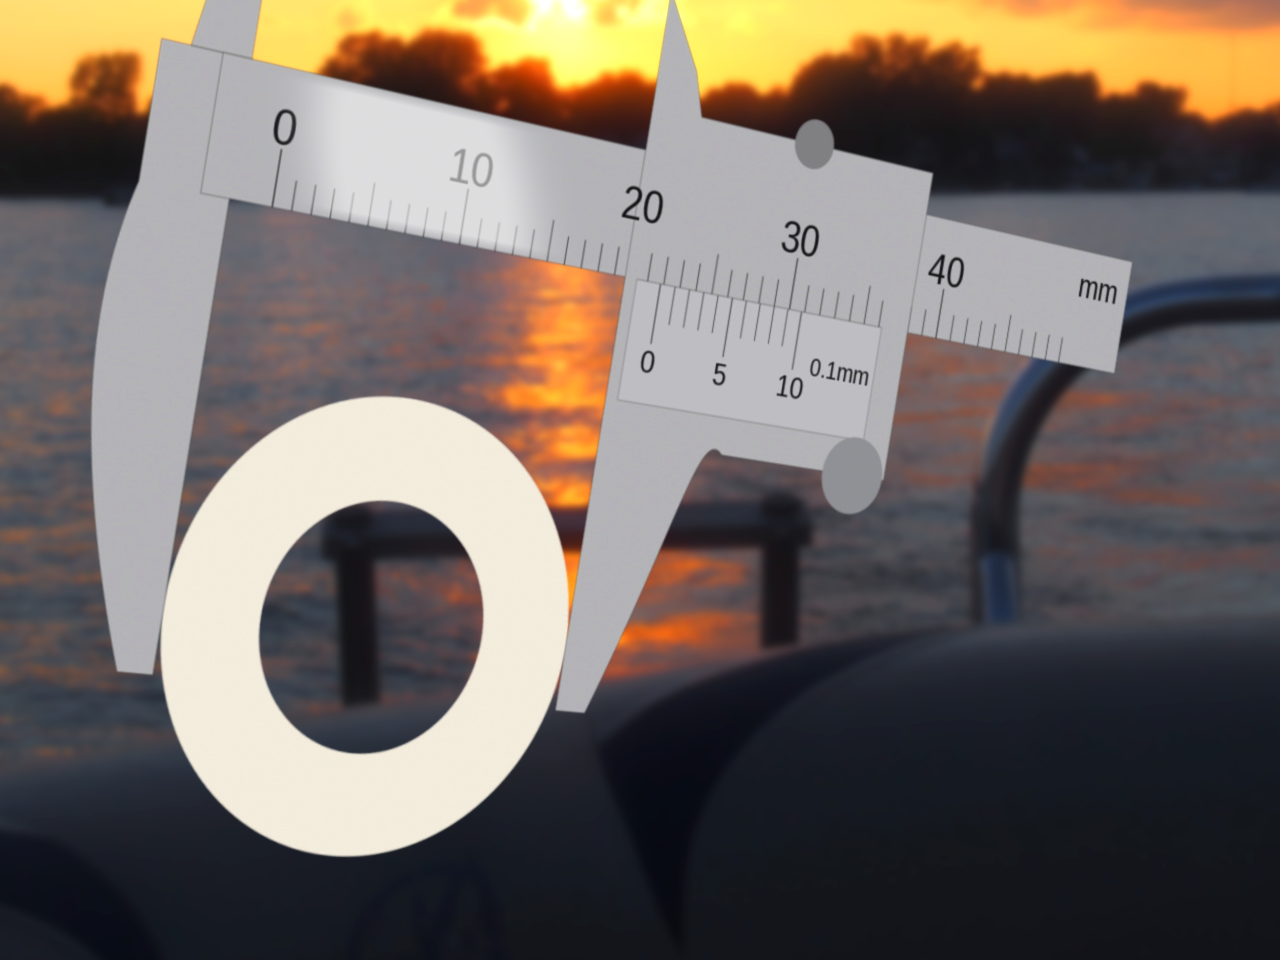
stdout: 21.8 mm
